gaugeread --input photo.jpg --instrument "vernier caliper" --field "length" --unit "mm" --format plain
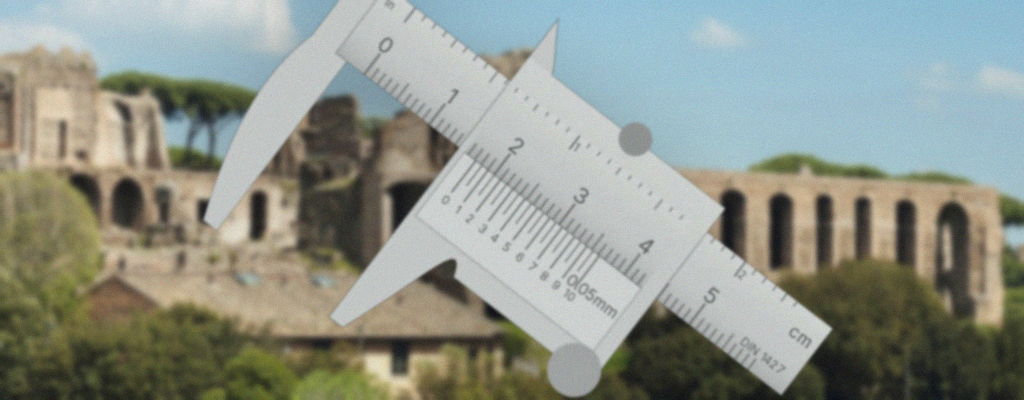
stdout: 17.2 mm
